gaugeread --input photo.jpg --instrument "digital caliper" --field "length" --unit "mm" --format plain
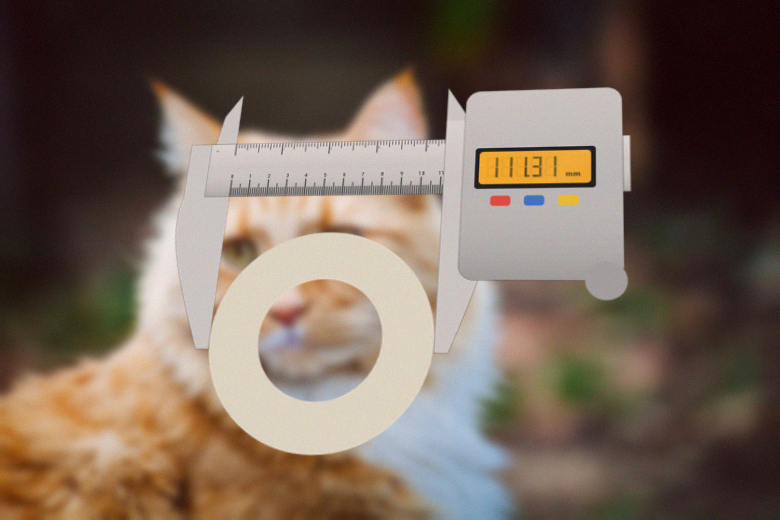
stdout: 111.31 mm
